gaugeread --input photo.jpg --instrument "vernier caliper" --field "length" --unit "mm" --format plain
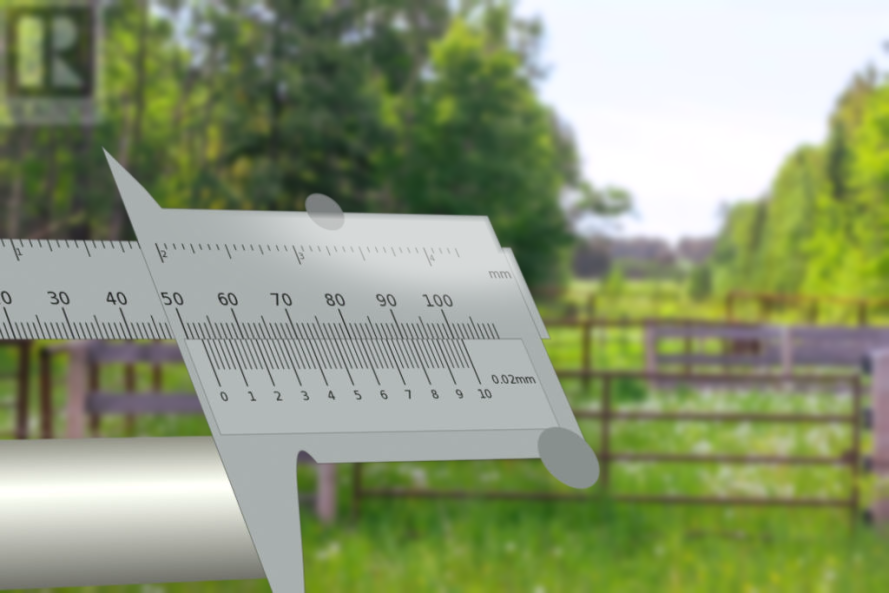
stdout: 52.5 mm
